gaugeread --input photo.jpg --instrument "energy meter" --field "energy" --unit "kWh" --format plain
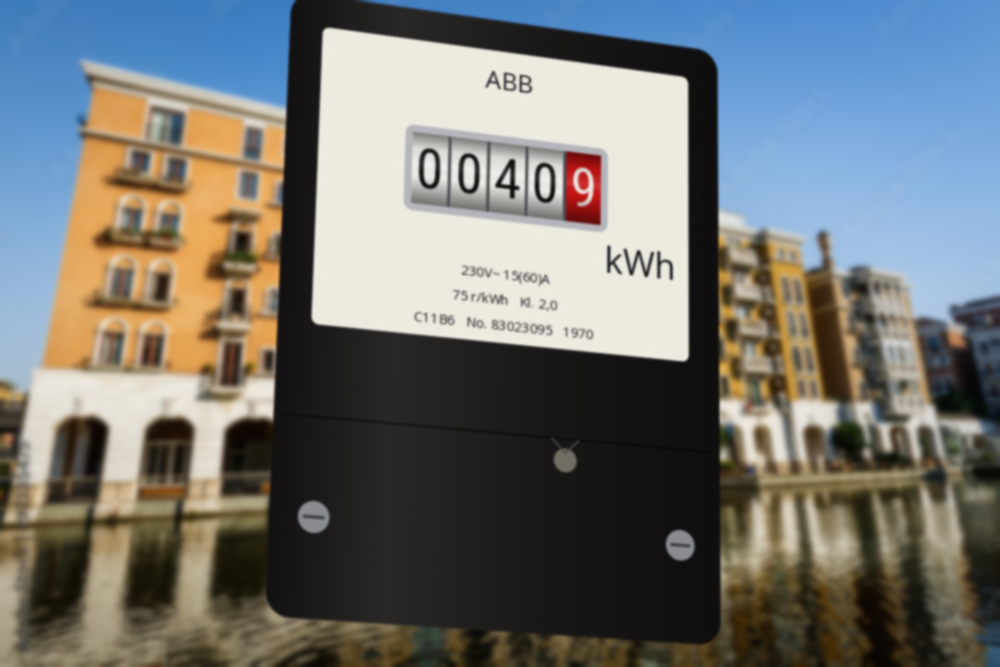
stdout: 40.9 kWh
